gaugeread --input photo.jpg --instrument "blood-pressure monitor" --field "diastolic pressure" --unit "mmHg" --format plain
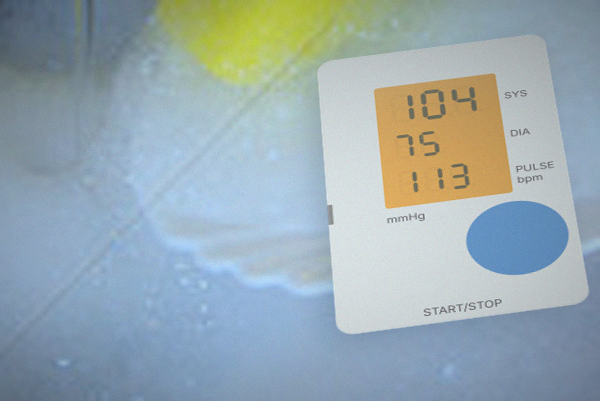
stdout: 75 mmHg
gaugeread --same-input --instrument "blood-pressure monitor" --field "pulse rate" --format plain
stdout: 113 bpm
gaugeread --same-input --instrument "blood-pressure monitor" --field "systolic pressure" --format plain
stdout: 104 mmHg
